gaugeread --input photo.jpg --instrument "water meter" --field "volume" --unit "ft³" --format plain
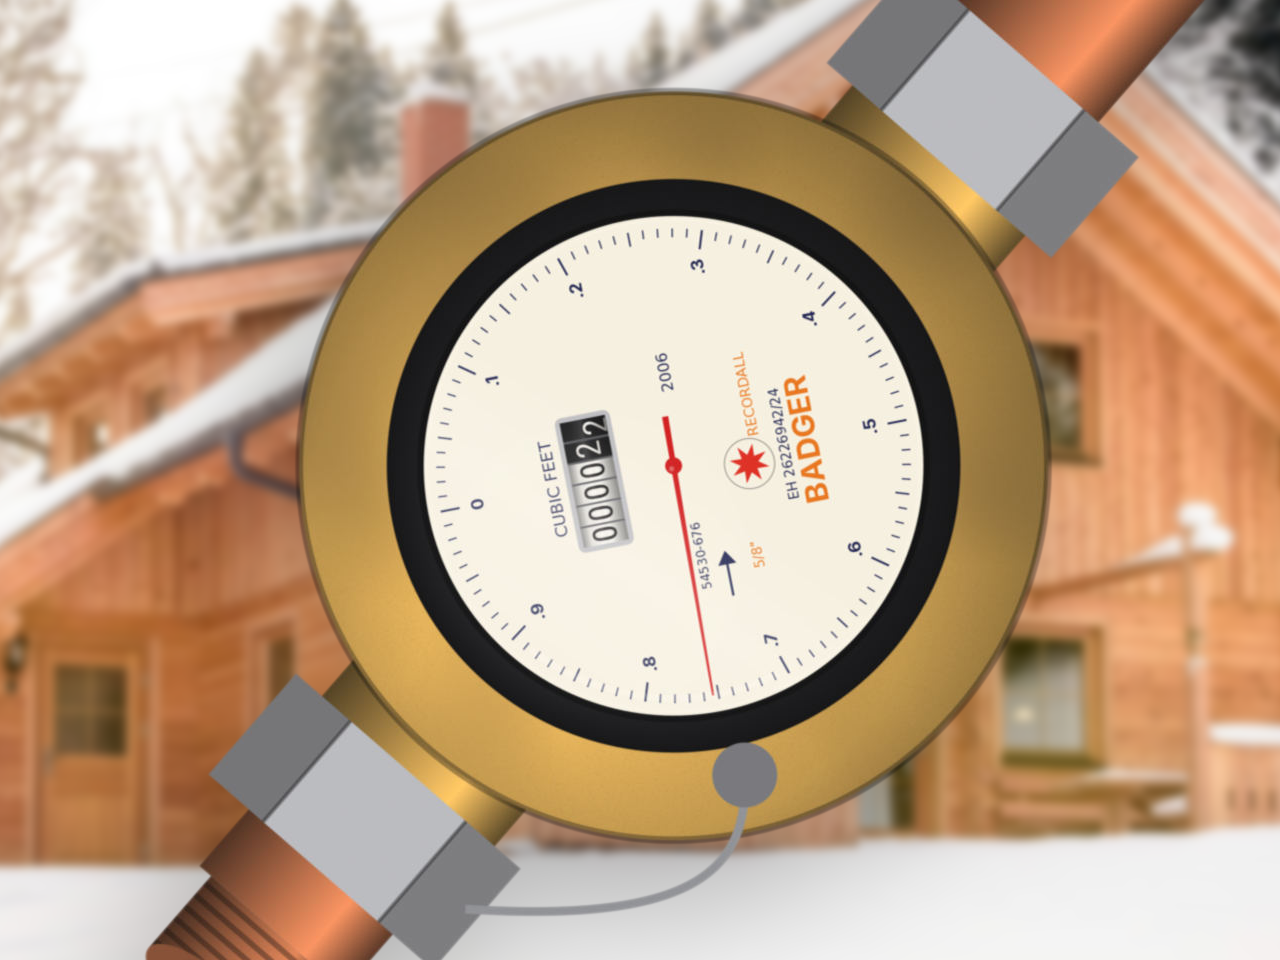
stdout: 21.75 ft³
